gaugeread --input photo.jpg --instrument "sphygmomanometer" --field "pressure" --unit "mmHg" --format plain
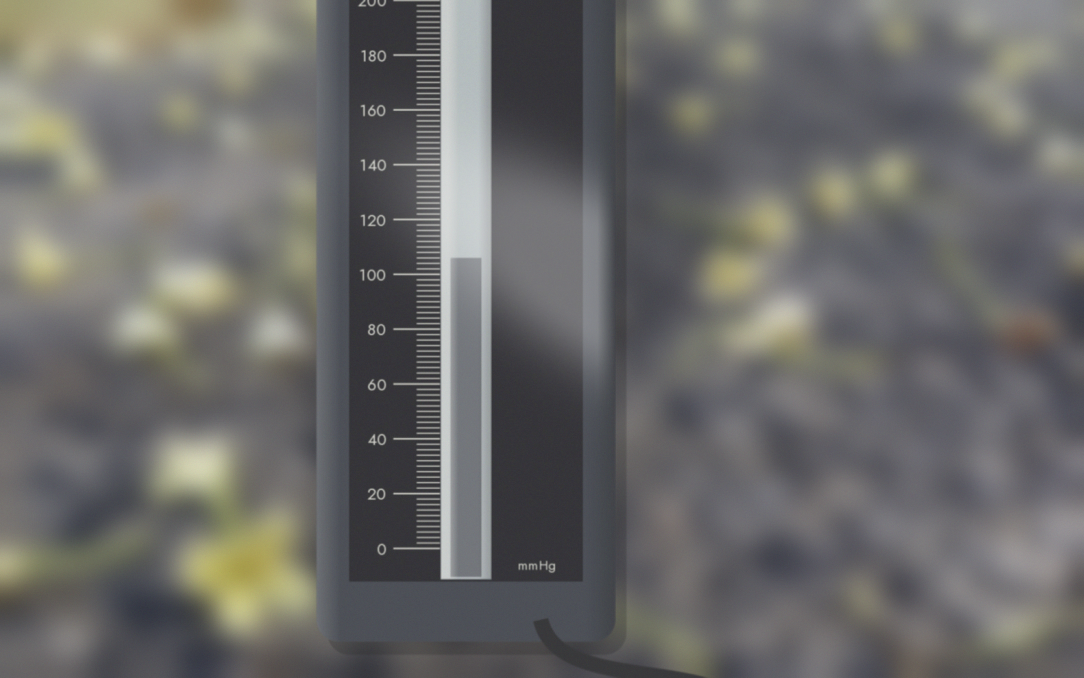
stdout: 106 mmHg
